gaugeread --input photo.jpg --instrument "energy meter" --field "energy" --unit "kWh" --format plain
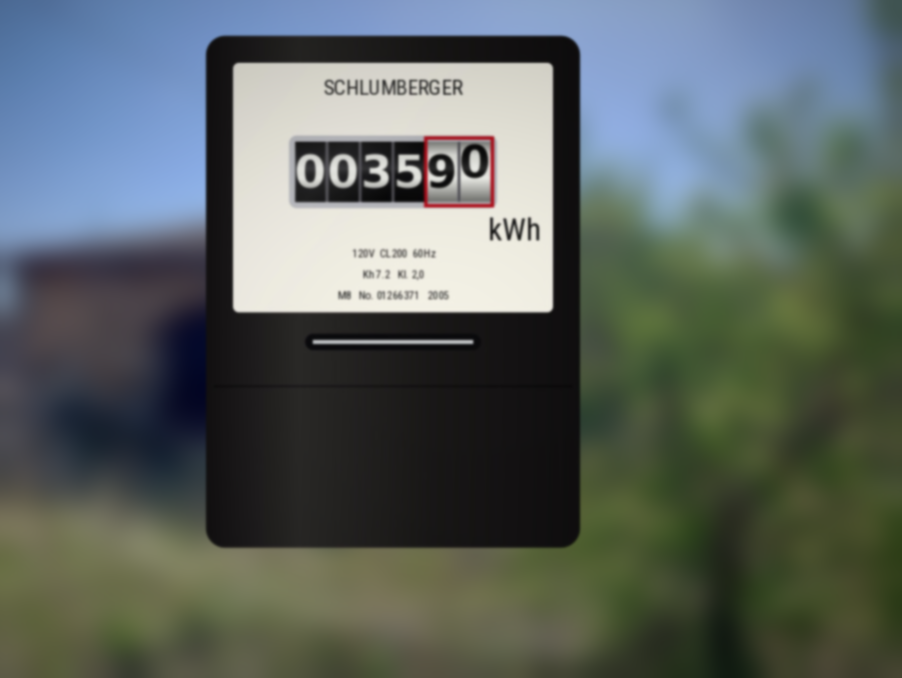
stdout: 35.90 kWh
